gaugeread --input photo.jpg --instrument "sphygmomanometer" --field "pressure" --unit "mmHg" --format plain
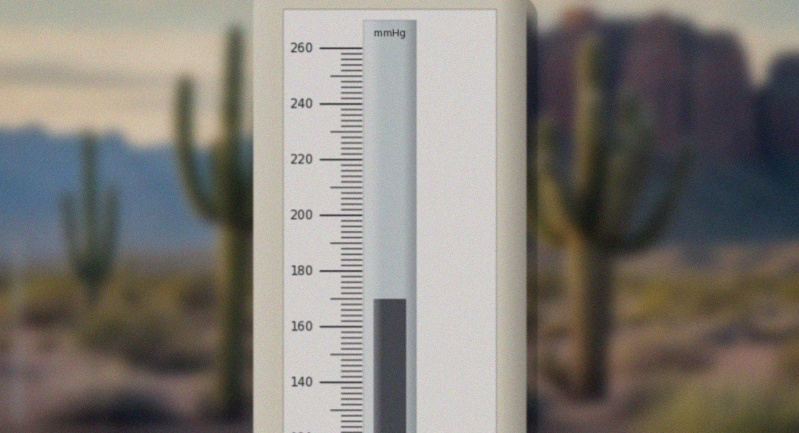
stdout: 170 mmHg
